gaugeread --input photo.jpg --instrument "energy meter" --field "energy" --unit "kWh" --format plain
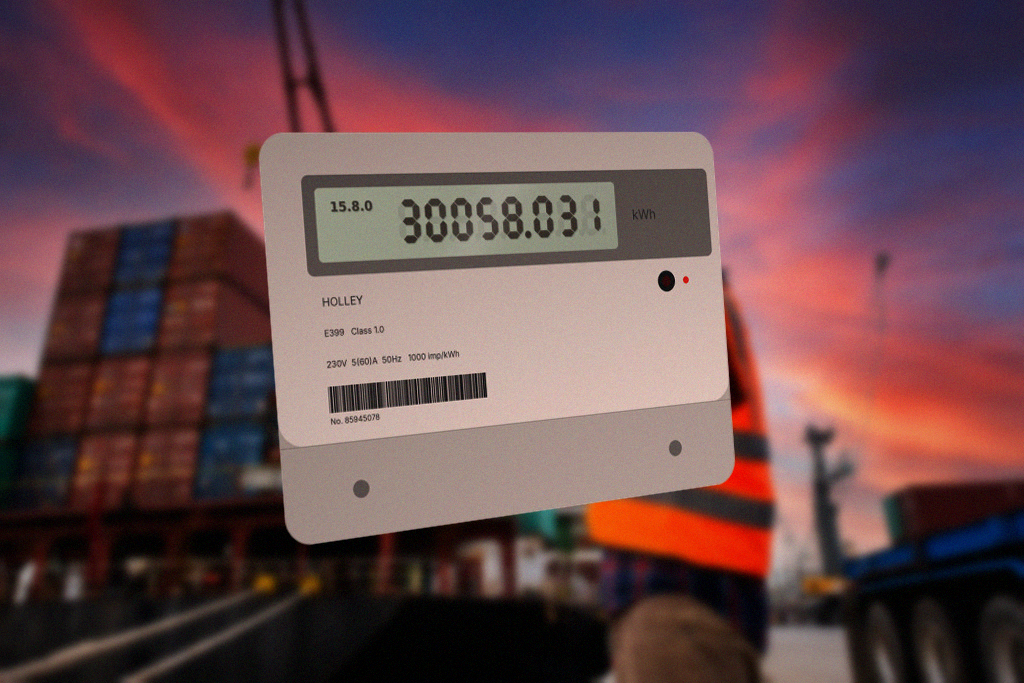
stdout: 30058.031 kWh
